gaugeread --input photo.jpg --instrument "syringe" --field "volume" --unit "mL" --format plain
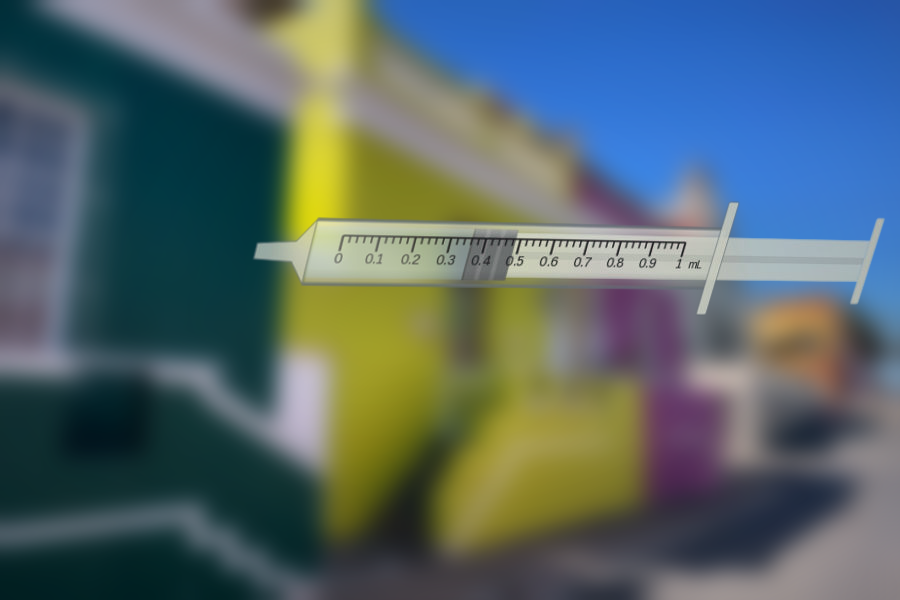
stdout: 0.36 mL
